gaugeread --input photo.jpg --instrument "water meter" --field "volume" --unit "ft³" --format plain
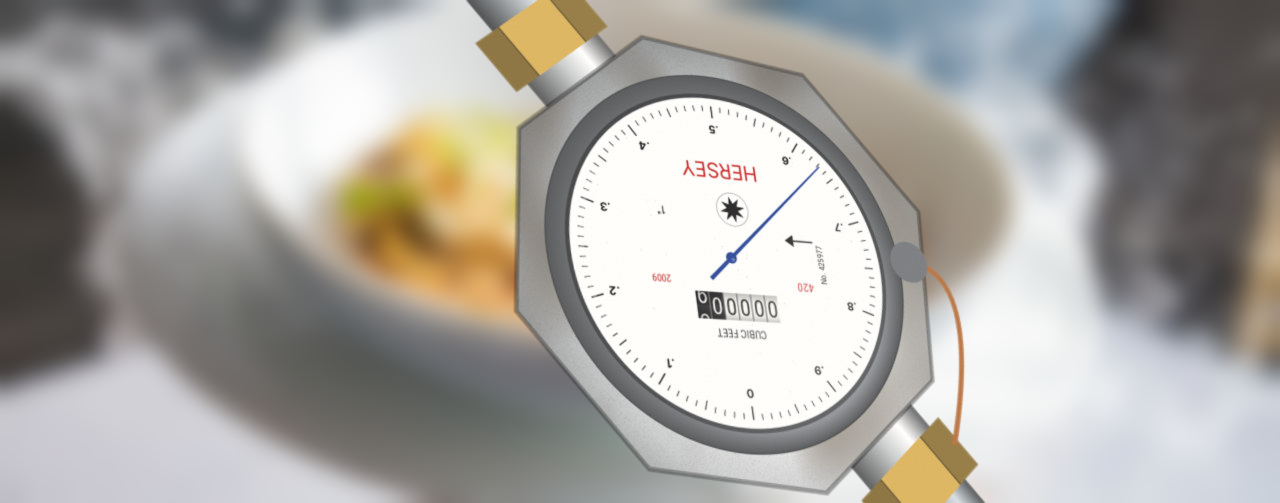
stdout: 8.63 ft³
